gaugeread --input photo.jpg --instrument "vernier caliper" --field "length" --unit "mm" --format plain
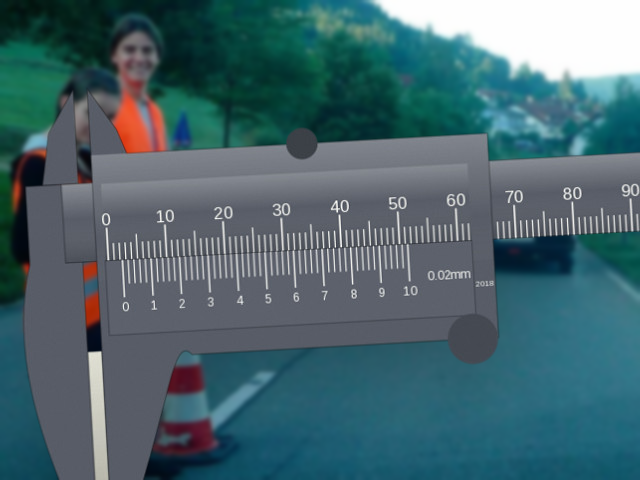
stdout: 2.4 mm
